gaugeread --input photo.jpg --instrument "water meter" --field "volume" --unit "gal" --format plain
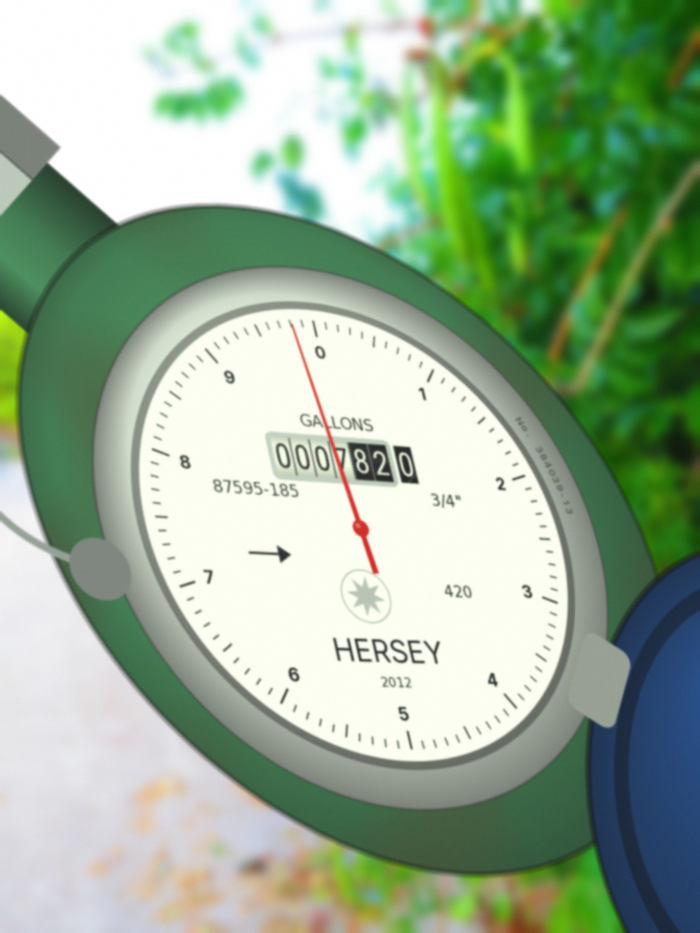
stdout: 7819.8 gal
